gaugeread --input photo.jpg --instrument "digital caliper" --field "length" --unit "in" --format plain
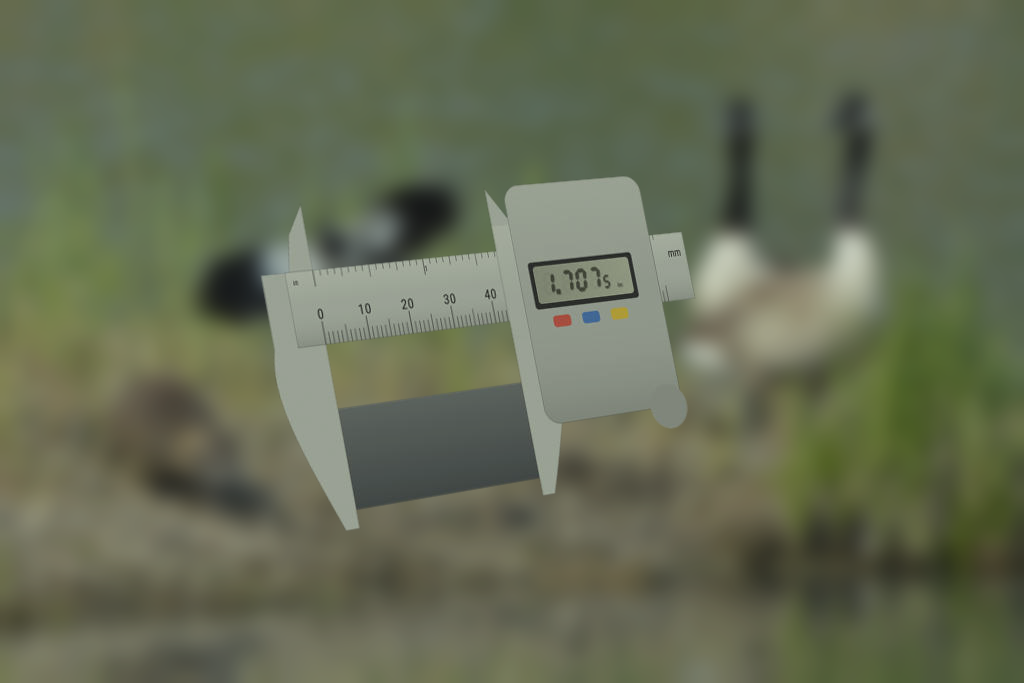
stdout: 1.7075 in
